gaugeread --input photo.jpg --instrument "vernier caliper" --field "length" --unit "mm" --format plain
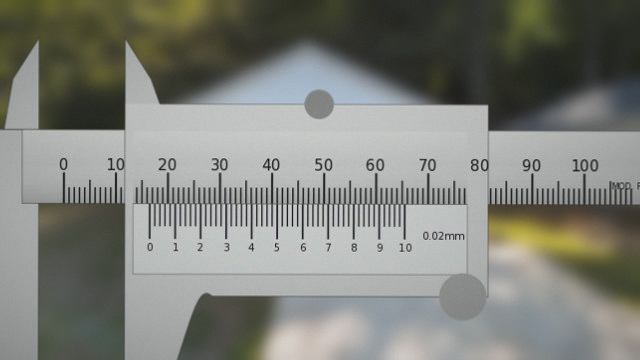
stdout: 16.5 mm
